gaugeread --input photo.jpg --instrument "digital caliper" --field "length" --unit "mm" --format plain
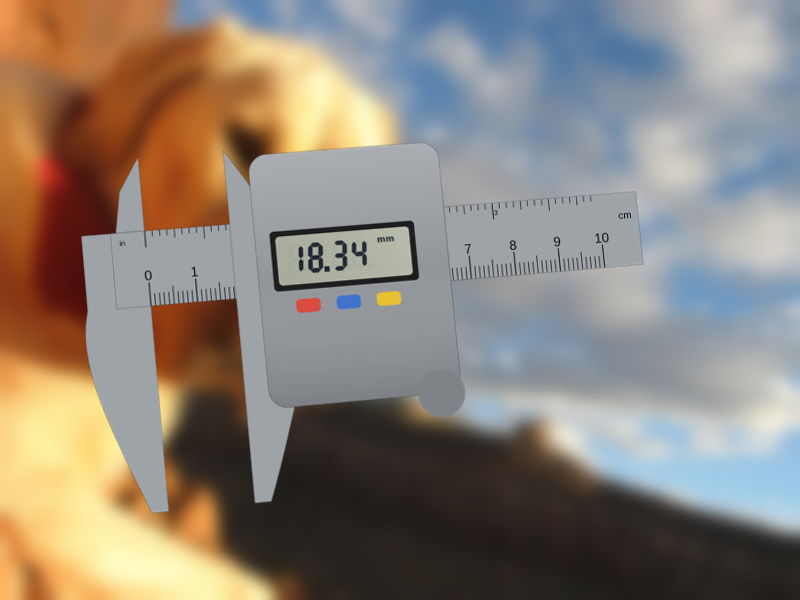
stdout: 18.34 mm
